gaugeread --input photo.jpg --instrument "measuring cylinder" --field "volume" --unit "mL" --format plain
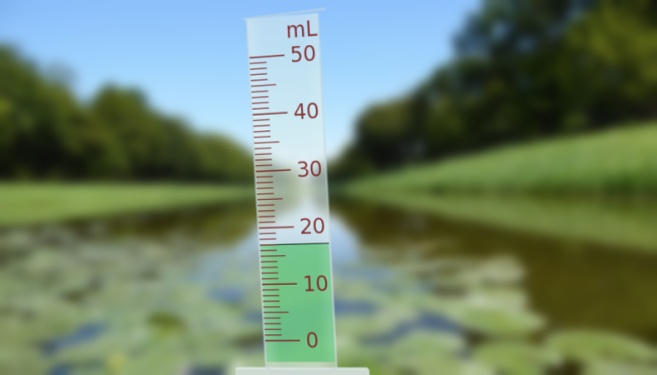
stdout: 17 mL
